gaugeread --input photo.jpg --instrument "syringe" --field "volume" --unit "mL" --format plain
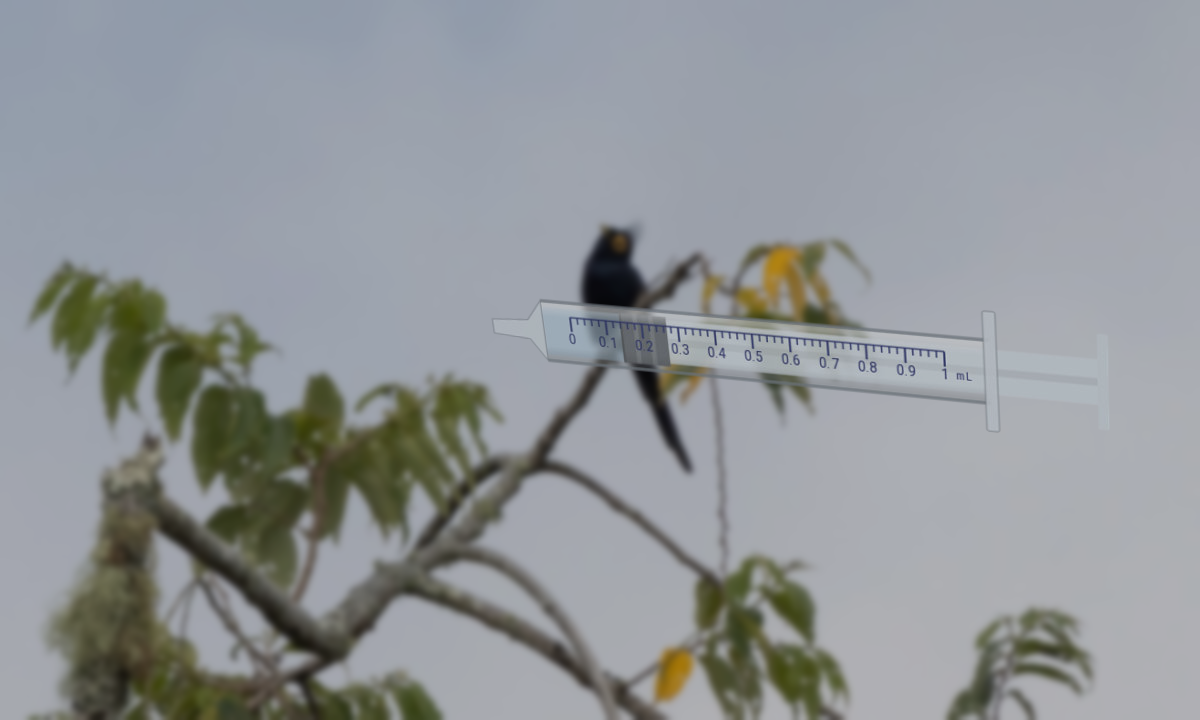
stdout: 0.14 mL
